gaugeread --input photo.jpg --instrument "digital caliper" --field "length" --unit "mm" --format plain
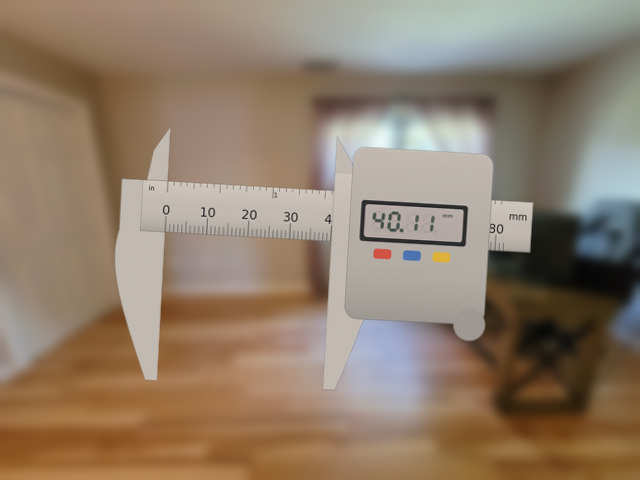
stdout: 40.11 mm
